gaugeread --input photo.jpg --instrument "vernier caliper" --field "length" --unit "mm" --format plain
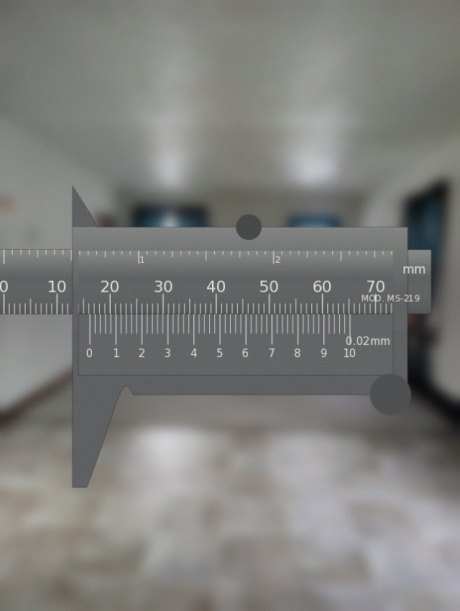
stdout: 16.2 mm
